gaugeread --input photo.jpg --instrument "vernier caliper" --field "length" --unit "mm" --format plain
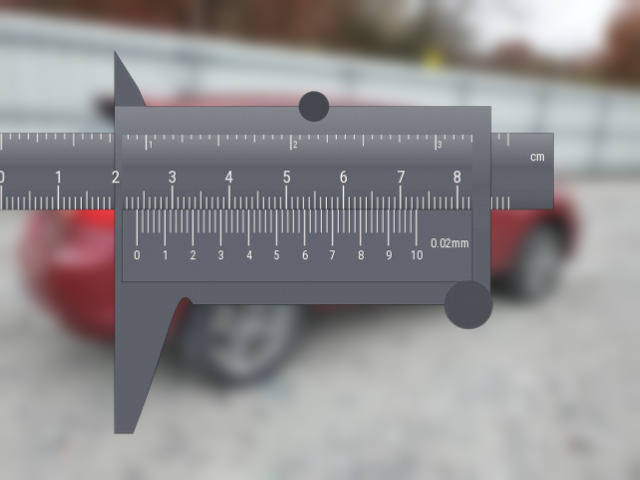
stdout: 23.8 mm
